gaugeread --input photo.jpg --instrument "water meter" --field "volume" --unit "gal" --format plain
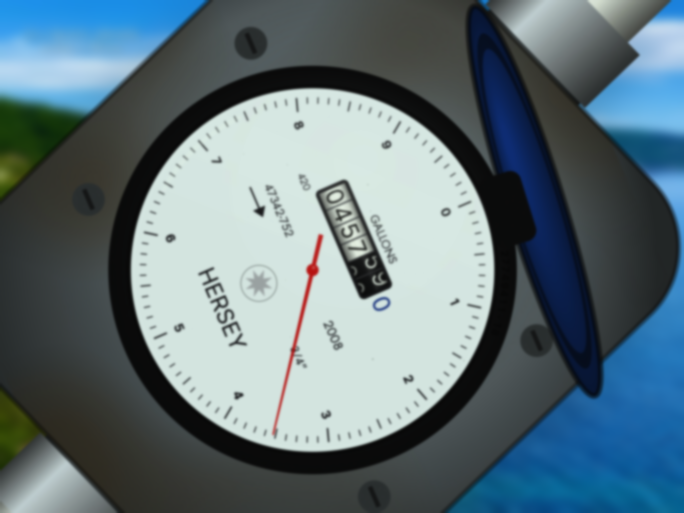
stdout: 457593.5 gal
